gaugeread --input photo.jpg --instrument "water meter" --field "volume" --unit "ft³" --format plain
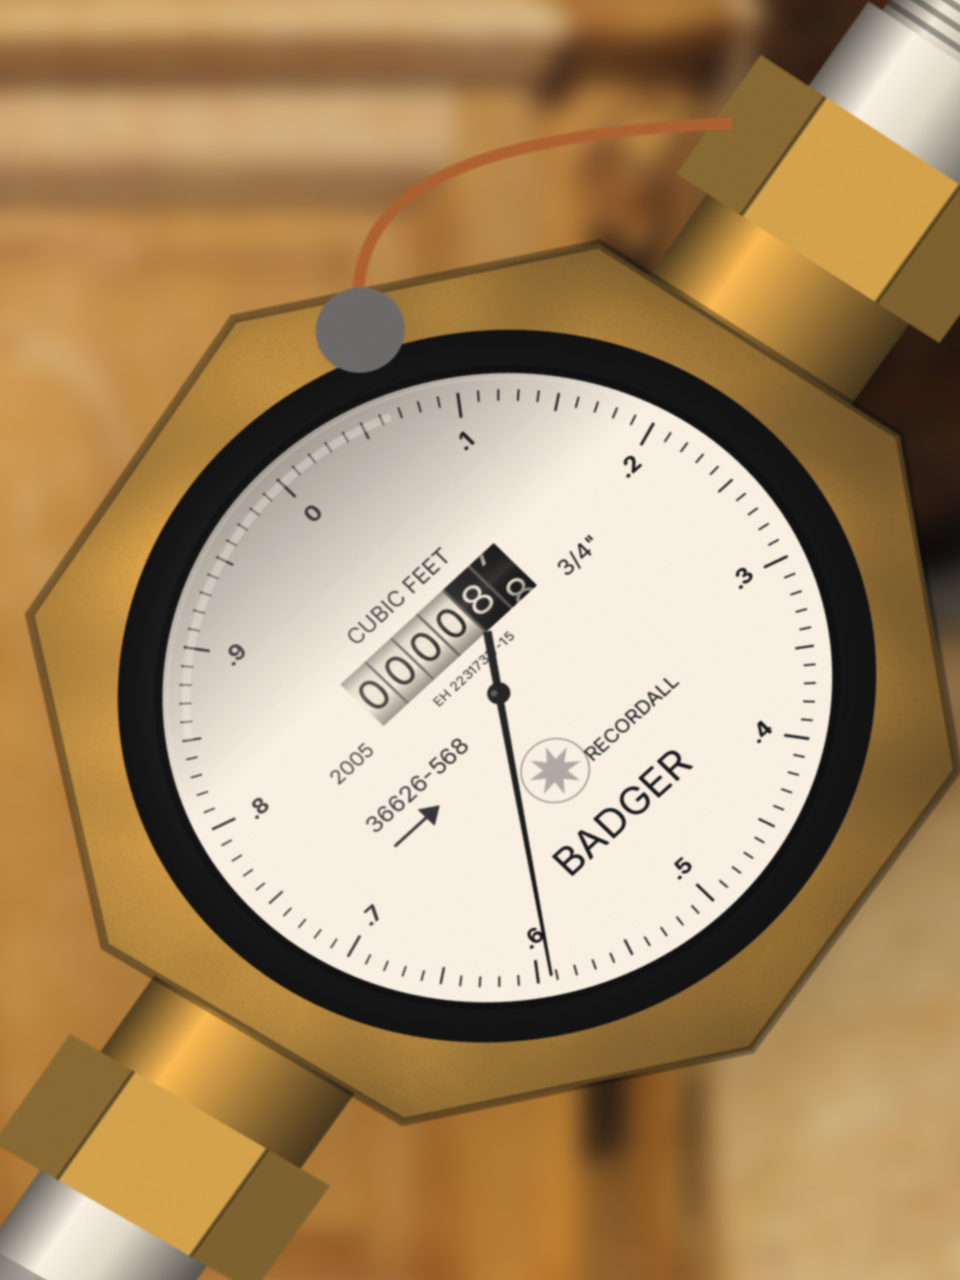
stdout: 87.59 ft³
